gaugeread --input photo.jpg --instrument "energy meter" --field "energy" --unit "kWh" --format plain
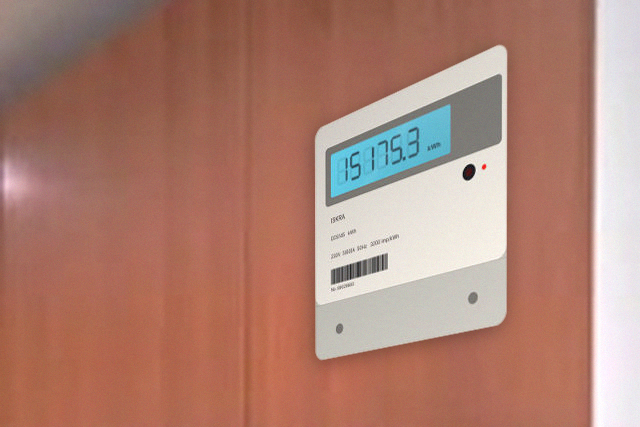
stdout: 15175.3 kWh
